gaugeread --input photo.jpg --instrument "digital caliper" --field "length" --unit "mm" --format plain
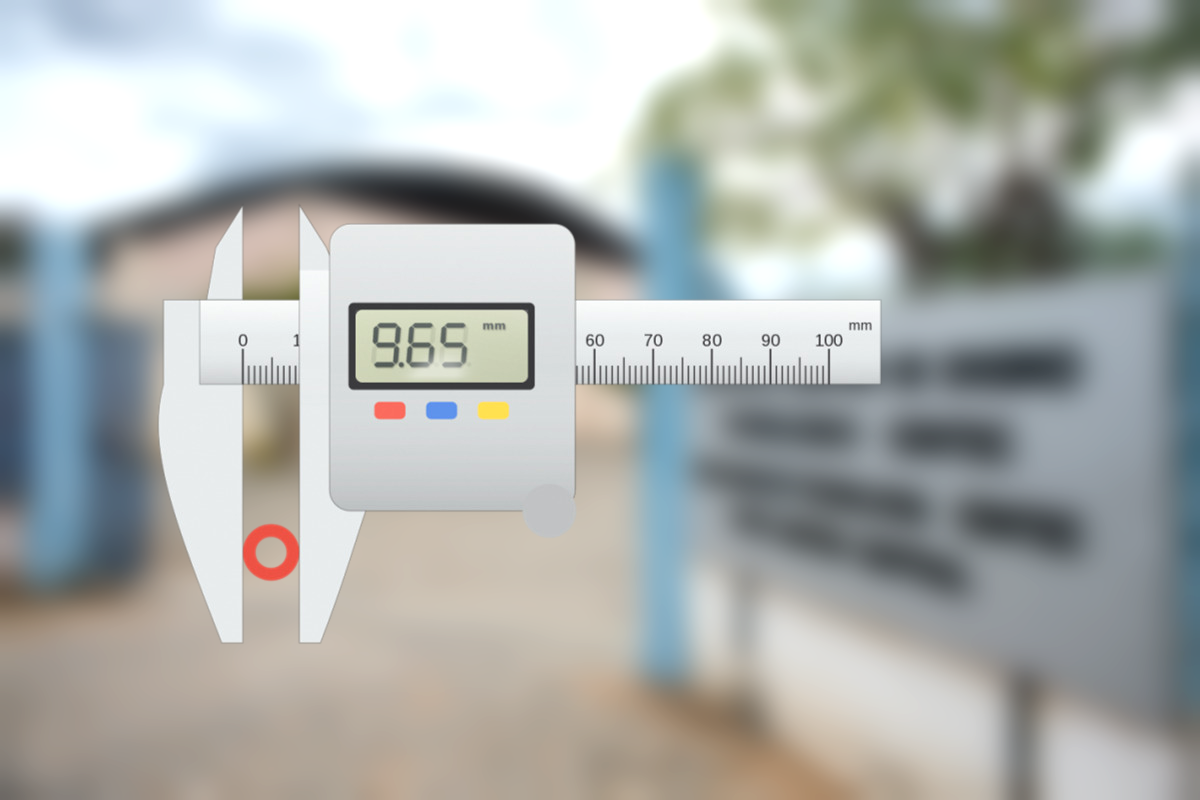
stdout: 9.65 mm
